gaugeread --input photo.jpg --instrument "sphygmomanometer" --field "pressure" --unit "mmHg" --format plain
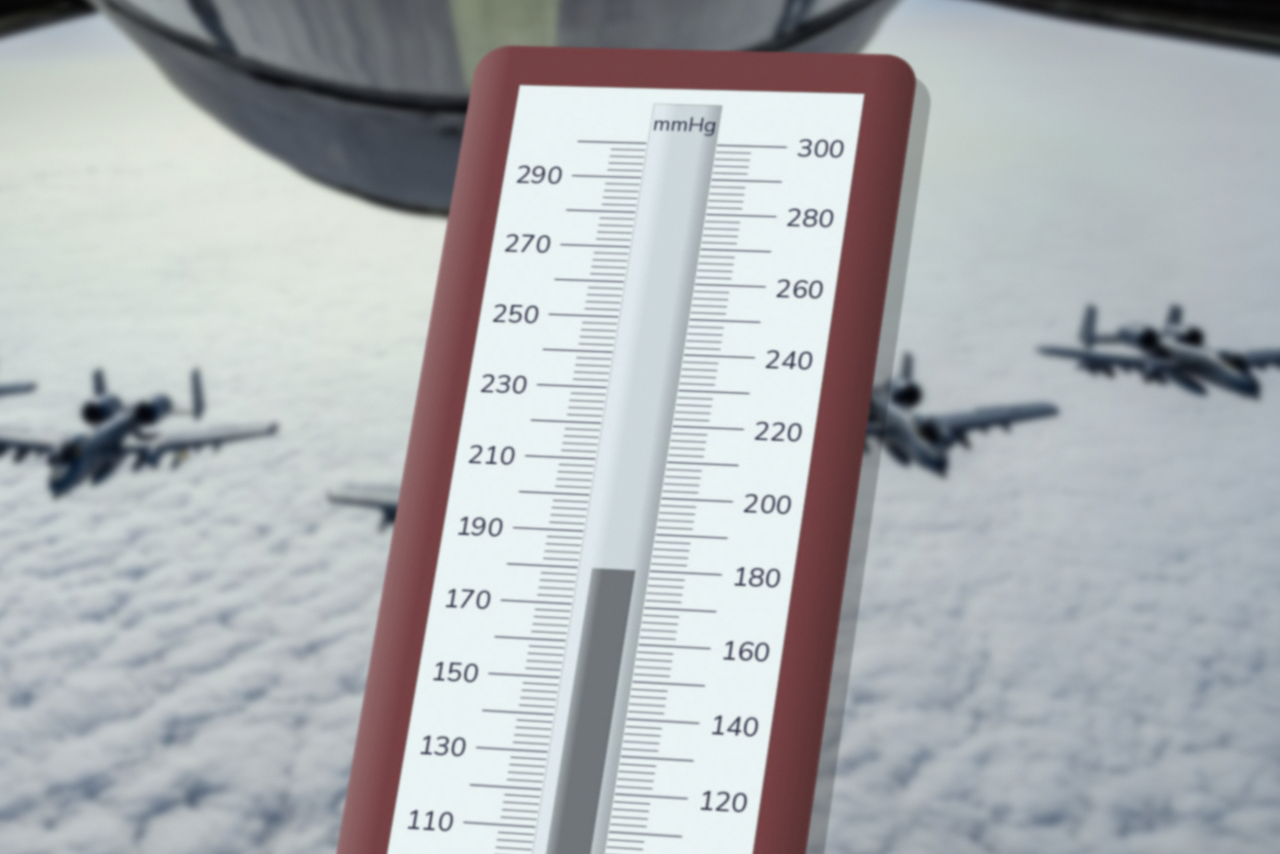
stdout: 180 mmHg
